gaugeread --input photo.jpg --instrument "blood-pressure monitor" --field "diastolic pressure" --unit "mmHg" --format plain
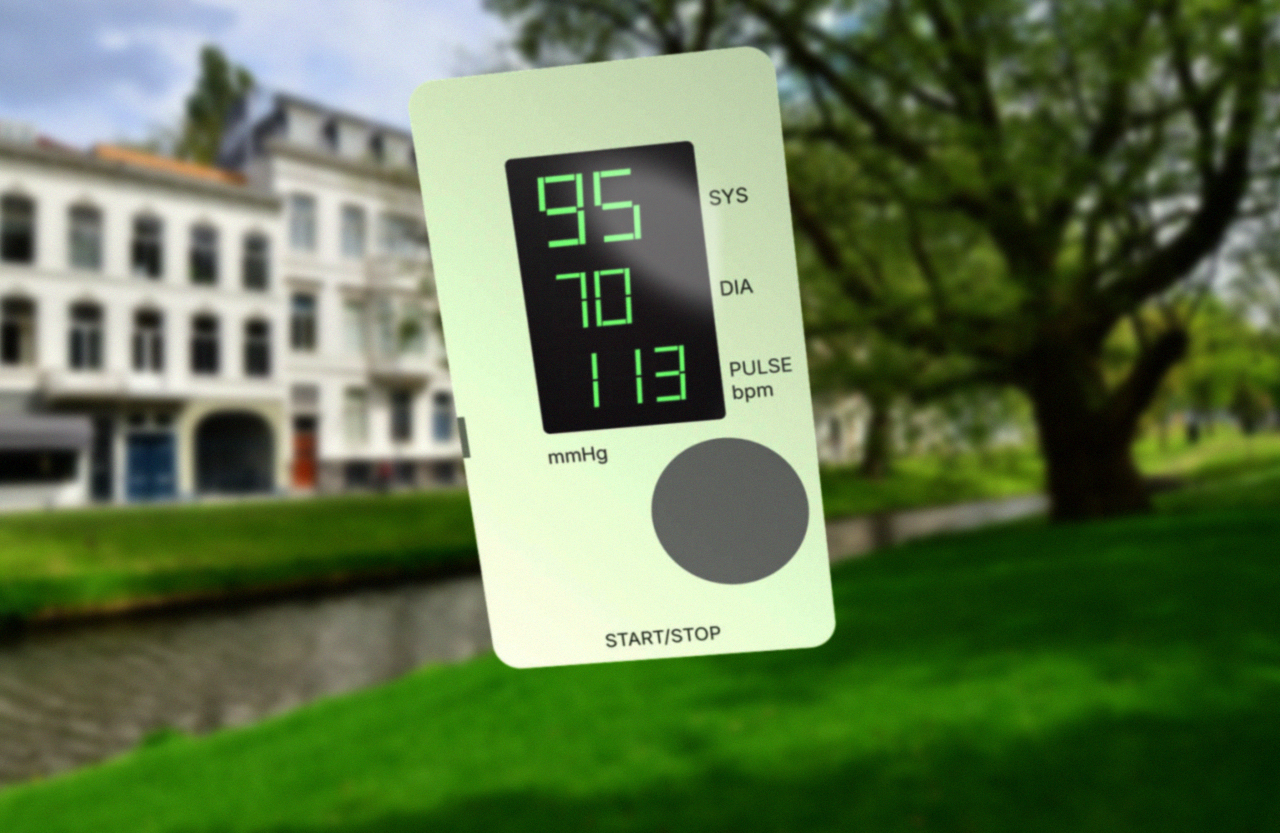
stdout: 70 mmHg
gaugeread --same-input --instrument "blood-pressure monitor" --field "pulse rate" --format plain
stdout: 113 bpm
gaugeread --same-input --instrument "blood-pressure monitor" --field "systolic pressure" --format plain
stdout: 95 mmHg
